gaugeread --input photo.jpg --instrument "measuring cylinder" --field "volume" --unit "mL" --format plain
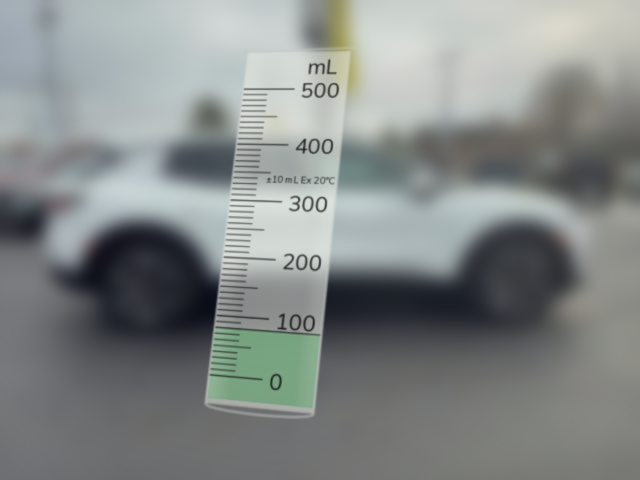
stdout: 80 mL
